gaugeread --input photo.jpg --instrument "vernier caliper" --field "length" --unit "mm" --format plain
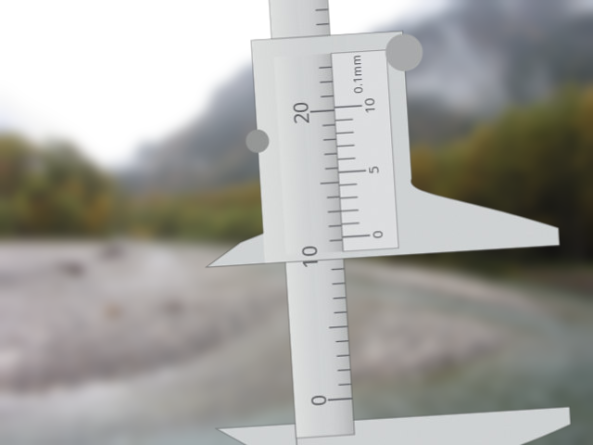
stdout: 11.2 mm
